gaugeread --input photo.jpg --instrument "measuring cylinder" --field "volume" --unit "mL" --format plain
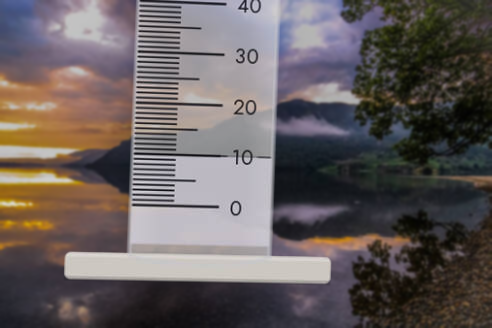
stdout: 10 mL
